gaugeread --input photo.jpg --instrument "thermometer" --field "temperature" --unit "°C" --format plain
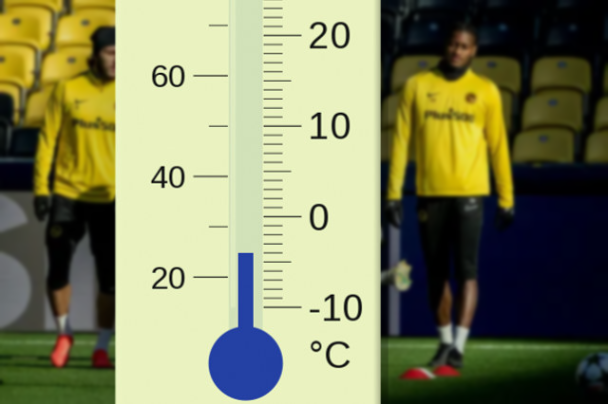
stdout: -4 °C
